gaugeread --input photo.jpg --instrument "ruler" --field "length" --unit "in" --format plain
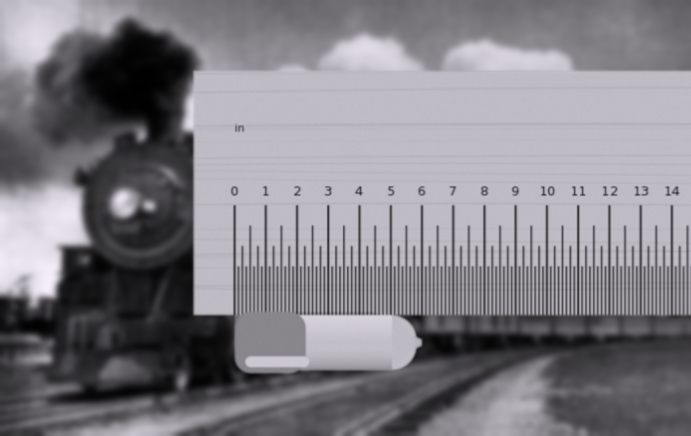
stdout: 6 in
